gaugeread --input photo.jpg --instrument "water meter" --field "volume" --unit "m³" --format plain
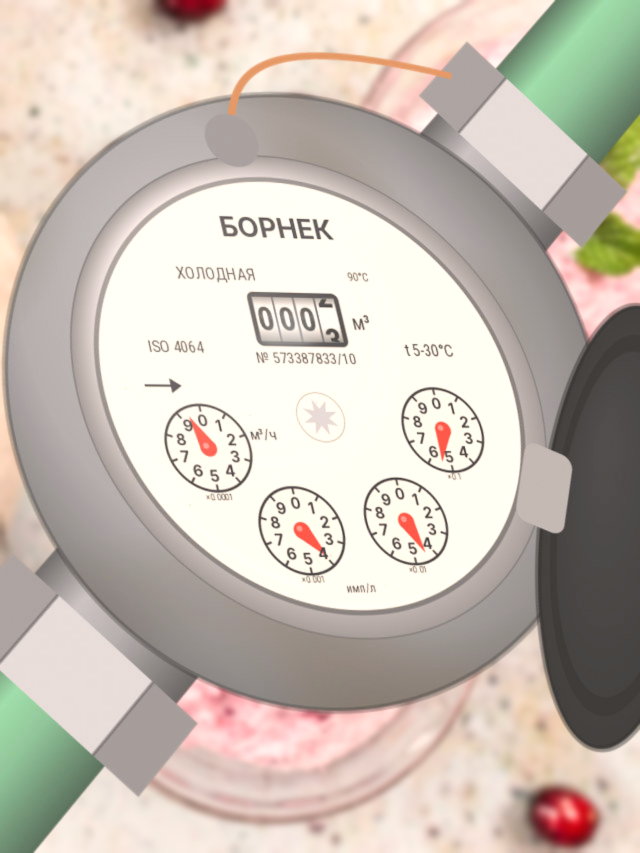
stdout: 2.5439 m³
